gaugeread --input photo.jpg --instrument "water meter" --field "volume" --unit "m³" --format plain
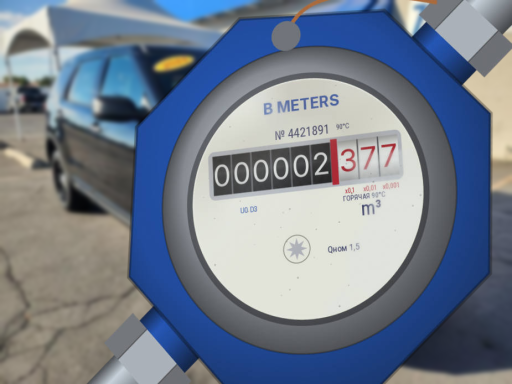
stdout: 2.377 m³
